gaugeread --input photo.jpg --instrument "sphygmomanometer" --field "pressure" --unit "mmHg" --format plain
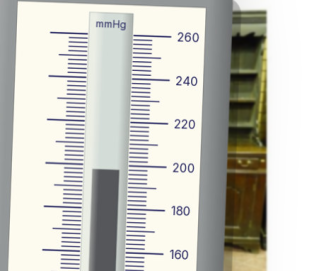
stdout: 198 mmHg
